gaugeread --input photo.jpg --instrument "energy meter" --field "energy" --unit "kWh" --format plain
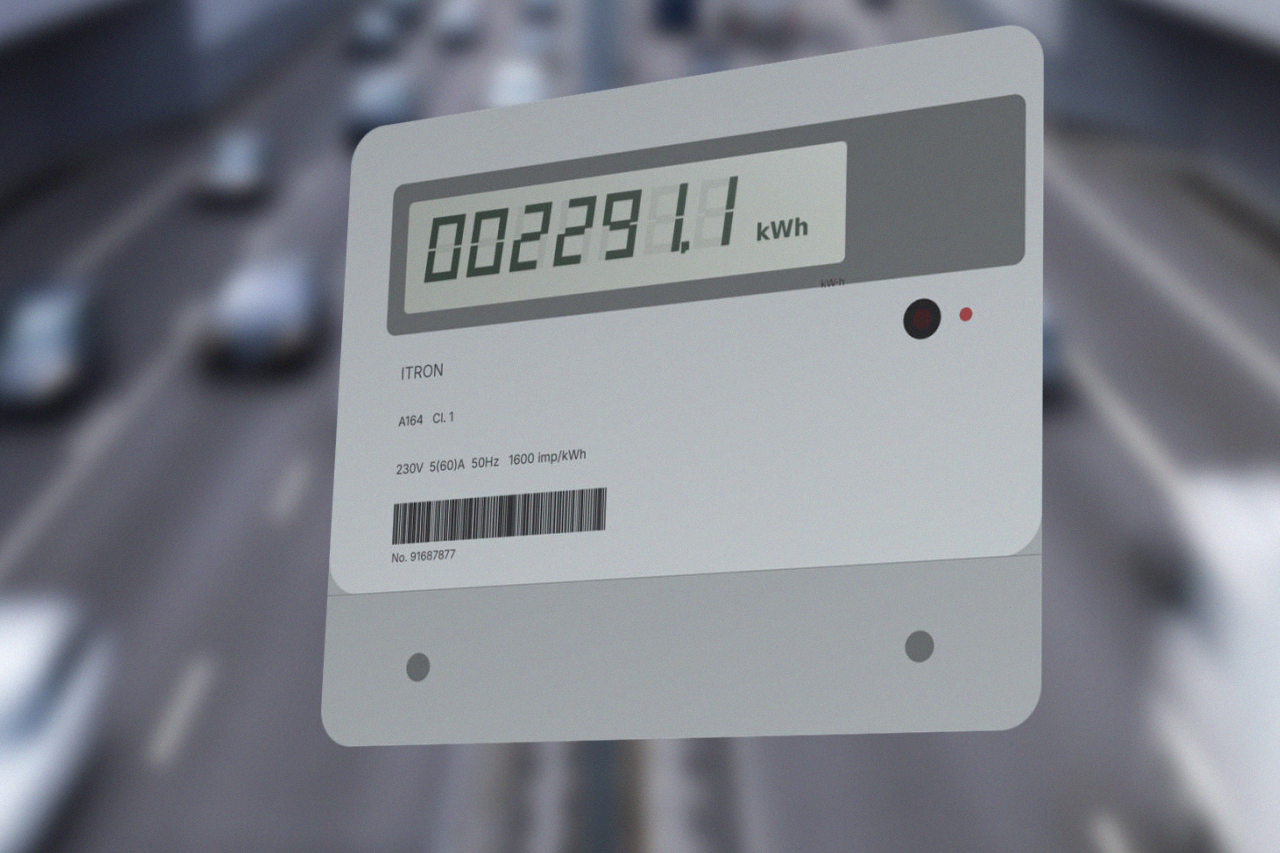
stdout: 2291.1 kWh
